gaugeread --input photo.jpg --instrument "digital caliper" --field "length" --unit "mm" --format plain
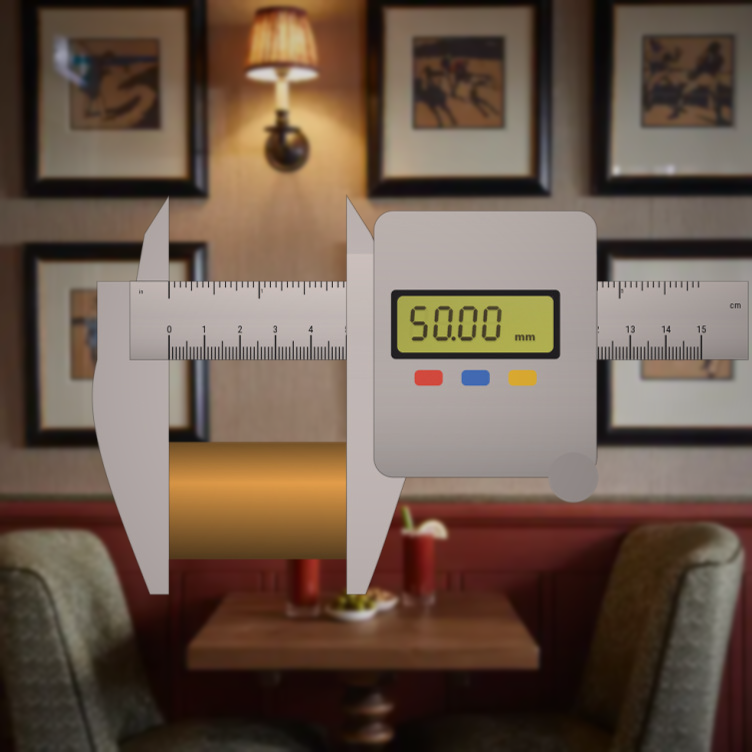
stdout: 50.00 mm
